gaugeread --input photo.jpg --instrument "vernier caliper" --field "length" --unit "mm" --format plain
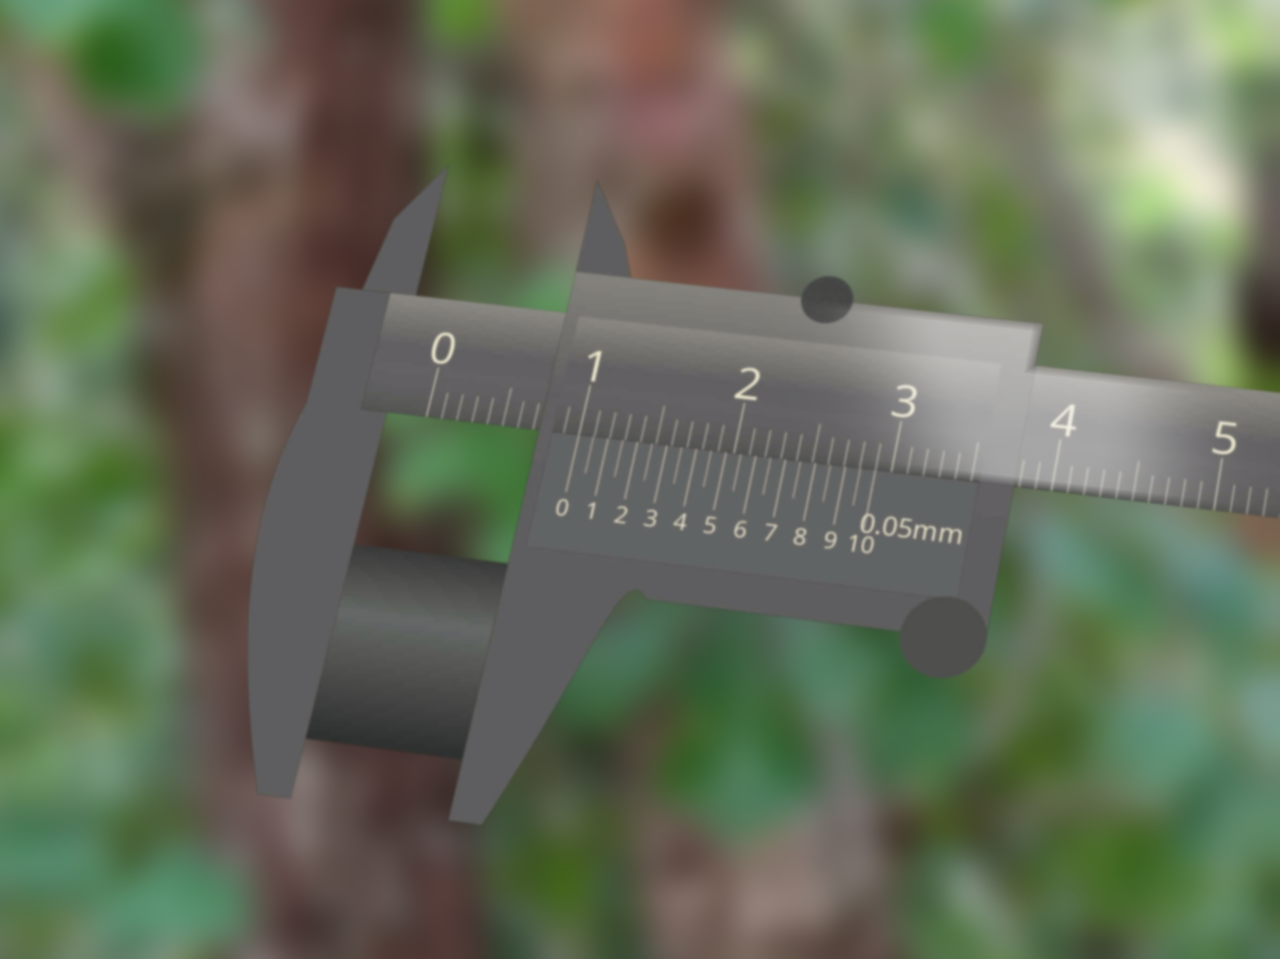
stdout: 10.0 mm
